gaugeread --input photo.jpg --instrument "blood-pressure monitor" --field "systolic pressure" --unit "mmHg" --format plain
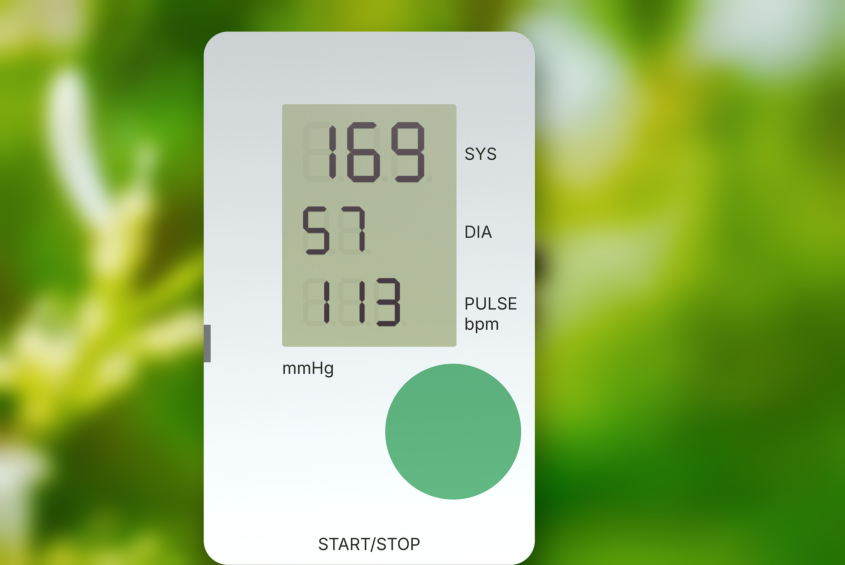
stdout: 169 mmHg
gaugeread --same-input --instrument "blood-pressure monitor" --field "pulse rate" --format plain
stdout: 113 bpm
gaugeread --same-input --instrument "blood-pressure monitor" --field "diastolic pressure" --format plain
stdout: 57 mmHg
